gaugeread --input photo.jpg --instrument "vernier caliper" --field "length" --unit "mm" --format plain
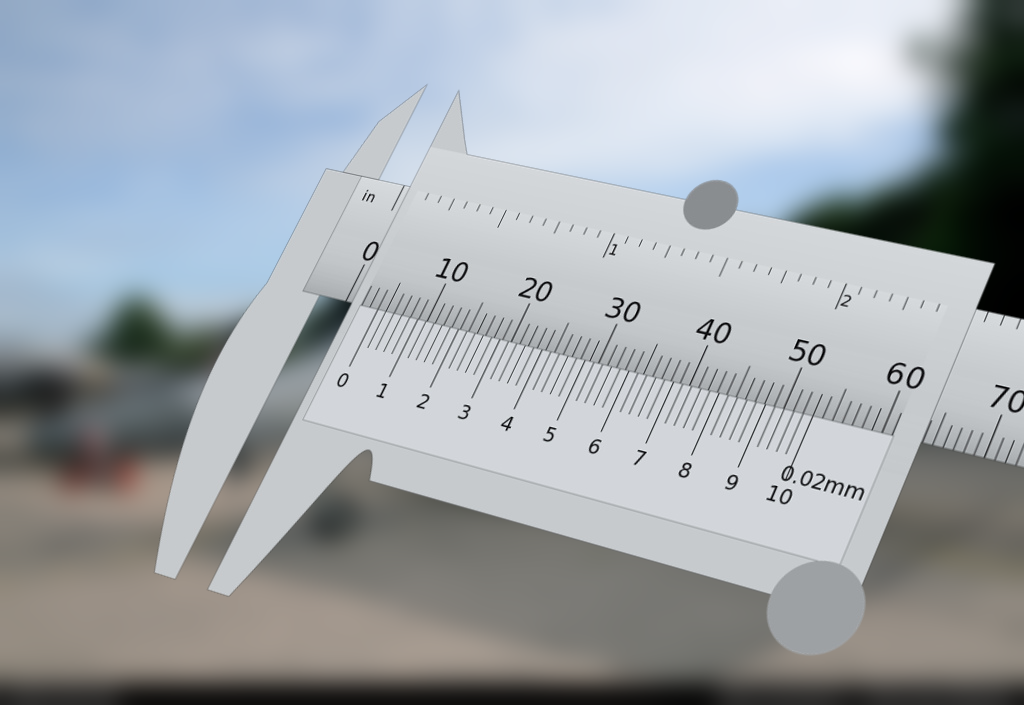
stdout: 4.0 mm
